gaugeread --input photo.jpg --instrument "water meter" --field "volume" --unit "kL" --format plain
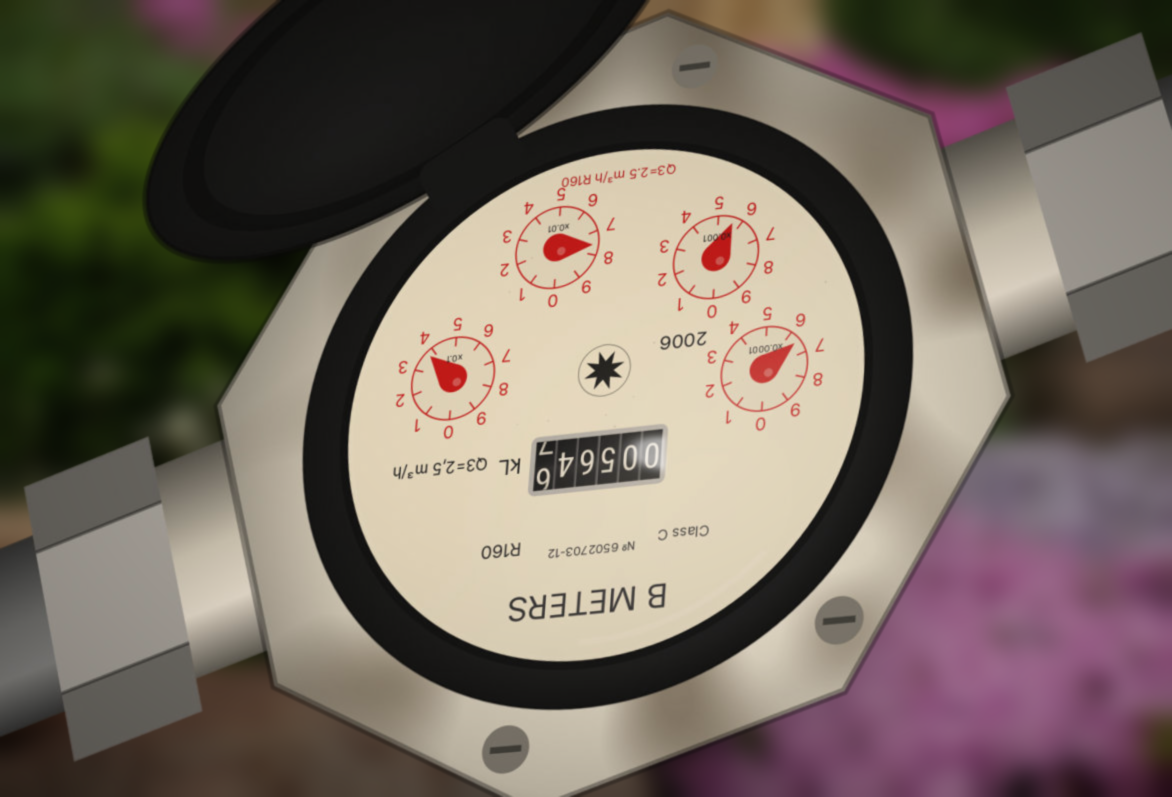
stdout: 5646.3756 kL
